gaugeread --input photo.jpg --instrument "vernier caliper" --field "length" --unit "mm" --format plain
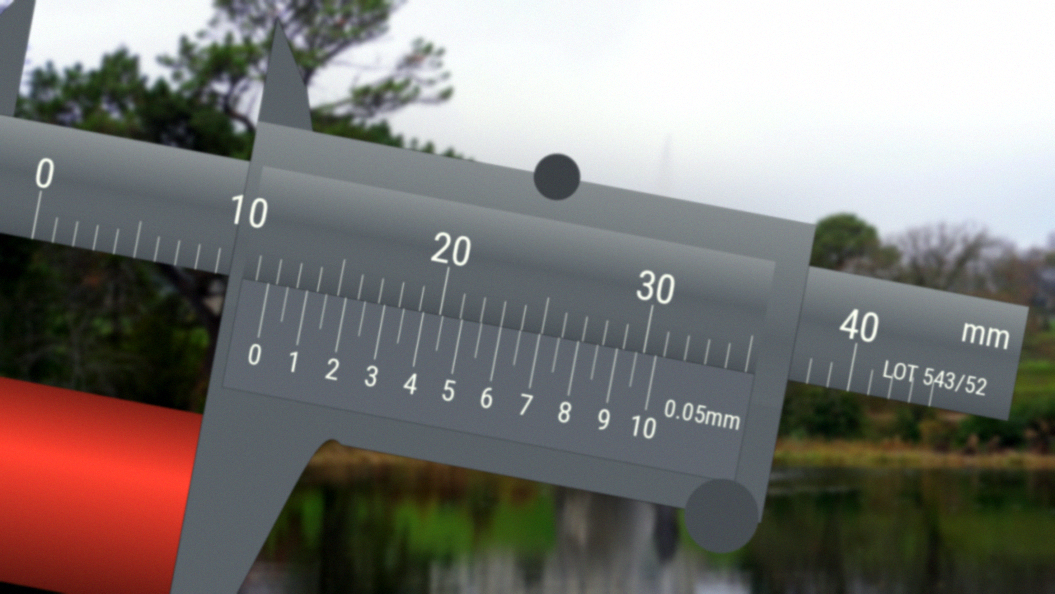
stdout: 11.6 mm
